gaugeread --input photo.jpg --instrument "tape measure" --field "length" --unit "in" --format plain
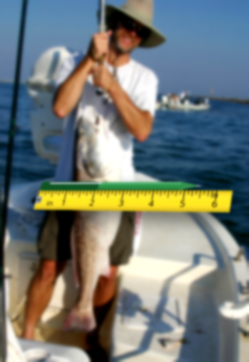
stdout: 5.5 in
